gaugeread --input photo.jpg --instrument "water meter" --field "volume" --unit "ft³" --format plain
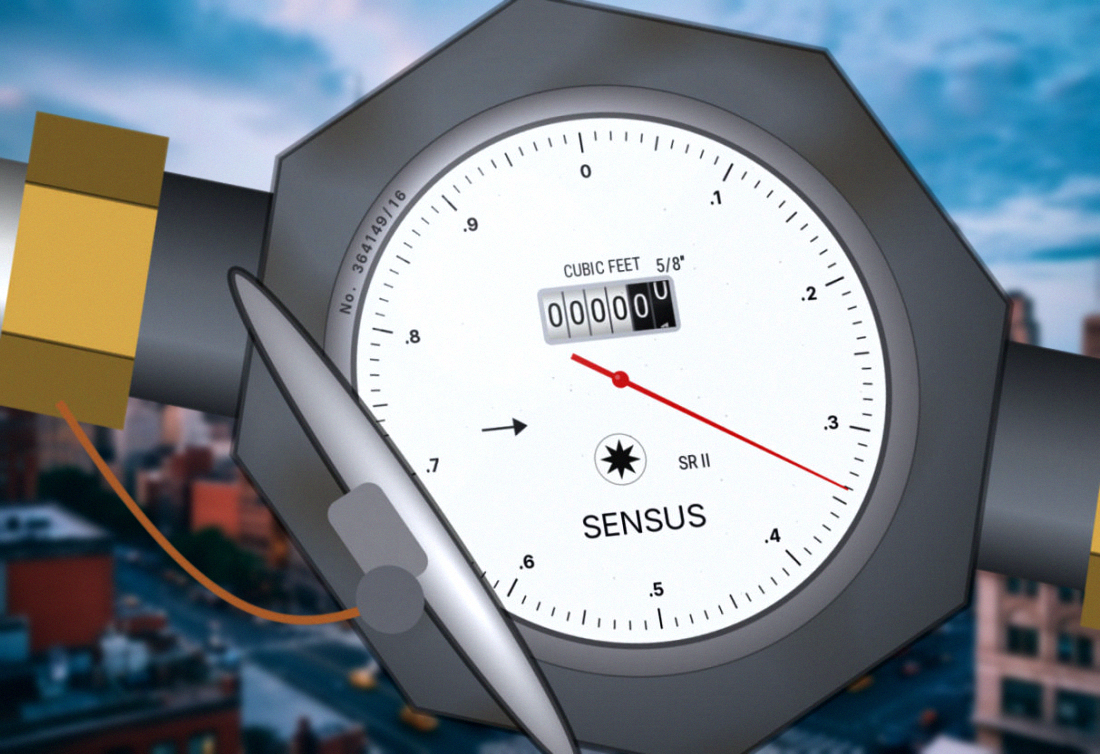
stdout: 0.34 ft³
